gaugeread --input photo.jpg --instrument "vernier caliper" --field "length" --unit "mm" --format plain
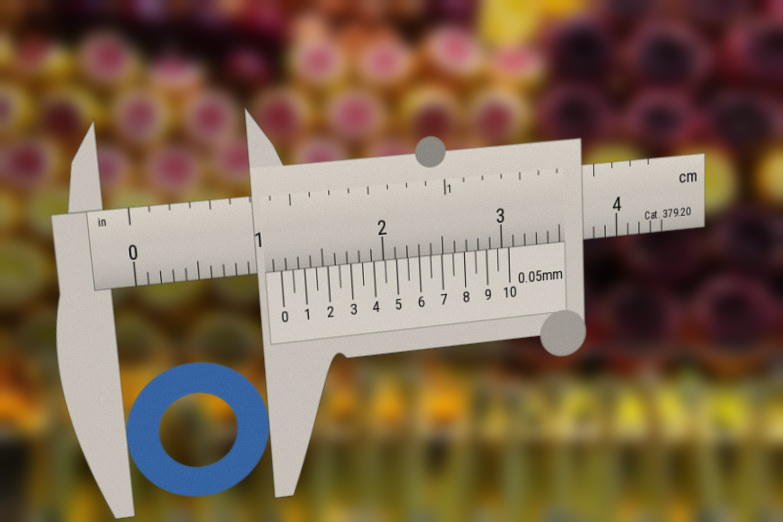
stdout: 11.6 mm
